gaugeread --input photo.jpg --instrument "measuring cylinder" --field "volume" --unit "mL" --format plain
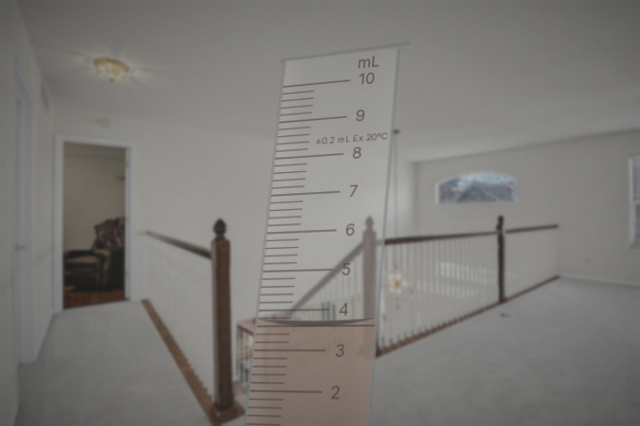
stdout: 3.6 mL
